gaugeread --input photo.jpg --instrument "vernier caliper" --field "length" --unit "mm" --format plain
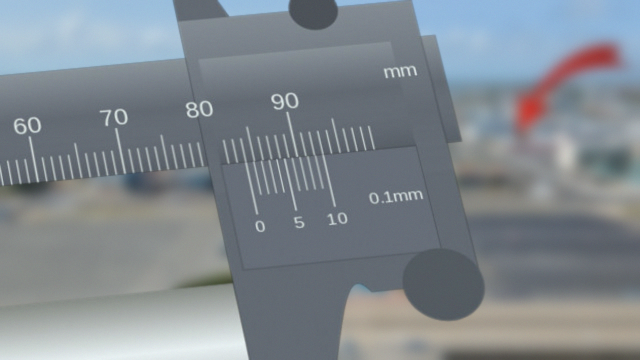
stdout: 84.0 mm
